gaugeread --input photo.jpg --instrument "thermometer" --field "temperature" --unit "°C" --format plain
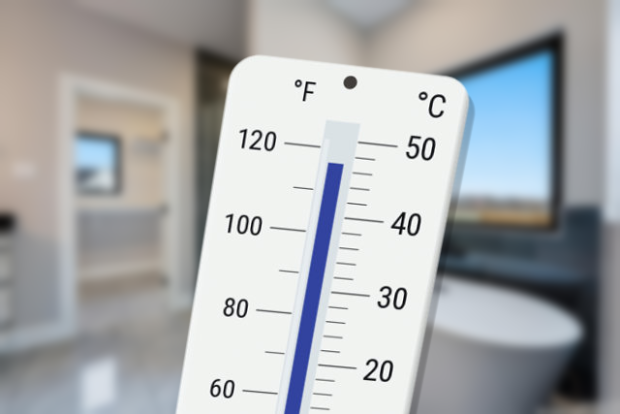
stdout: 47 °C
